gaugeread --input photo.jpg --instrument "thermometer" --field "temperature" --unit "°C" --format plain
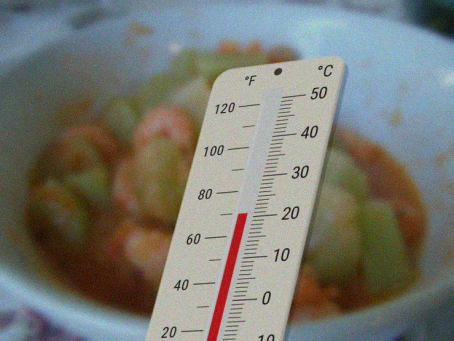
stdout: 21 °C
